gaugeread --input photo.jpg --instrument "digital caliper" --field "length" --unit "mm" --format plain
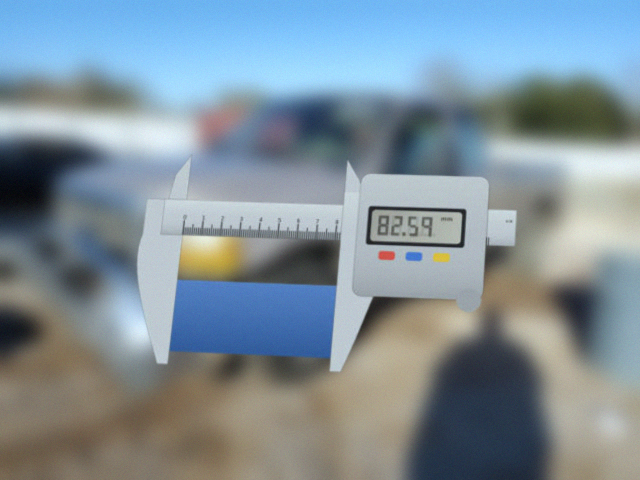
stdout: 82.59 mm
